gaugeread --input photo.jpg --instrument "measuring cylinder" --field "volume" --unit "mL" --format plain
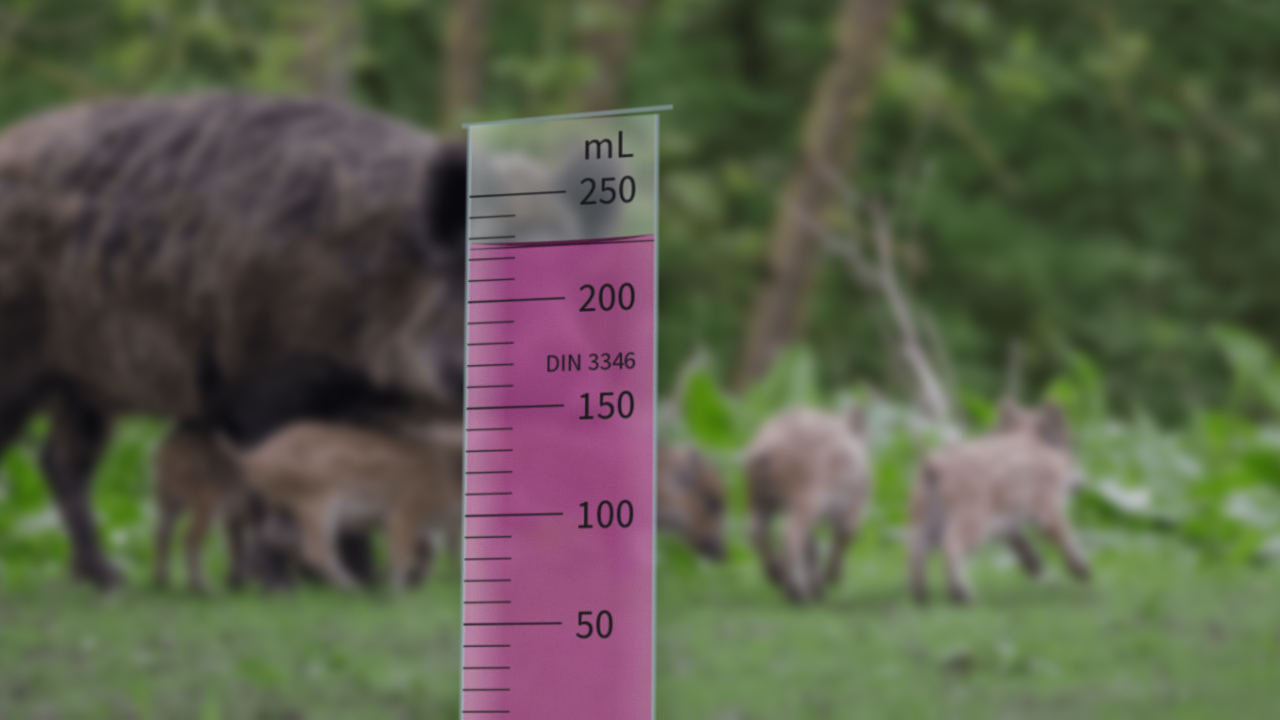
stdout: 225 mL
